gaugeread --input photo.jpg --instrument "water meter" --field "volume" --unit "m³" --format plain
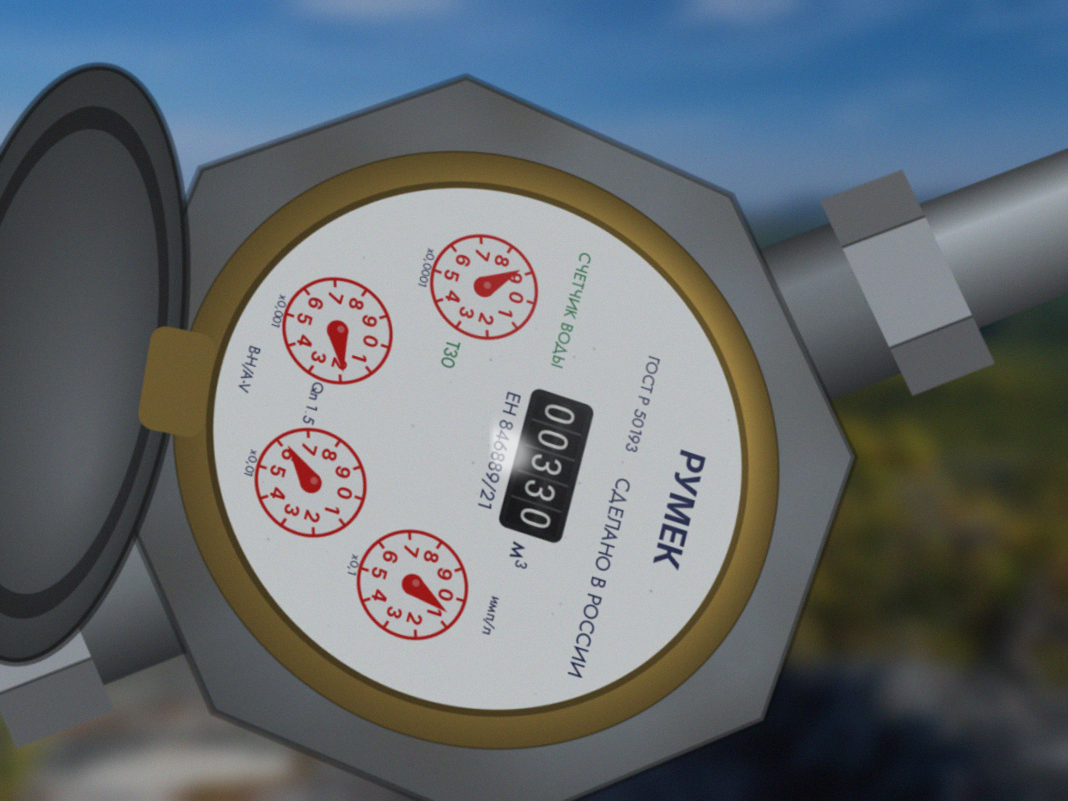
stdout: 330.0618 m³
